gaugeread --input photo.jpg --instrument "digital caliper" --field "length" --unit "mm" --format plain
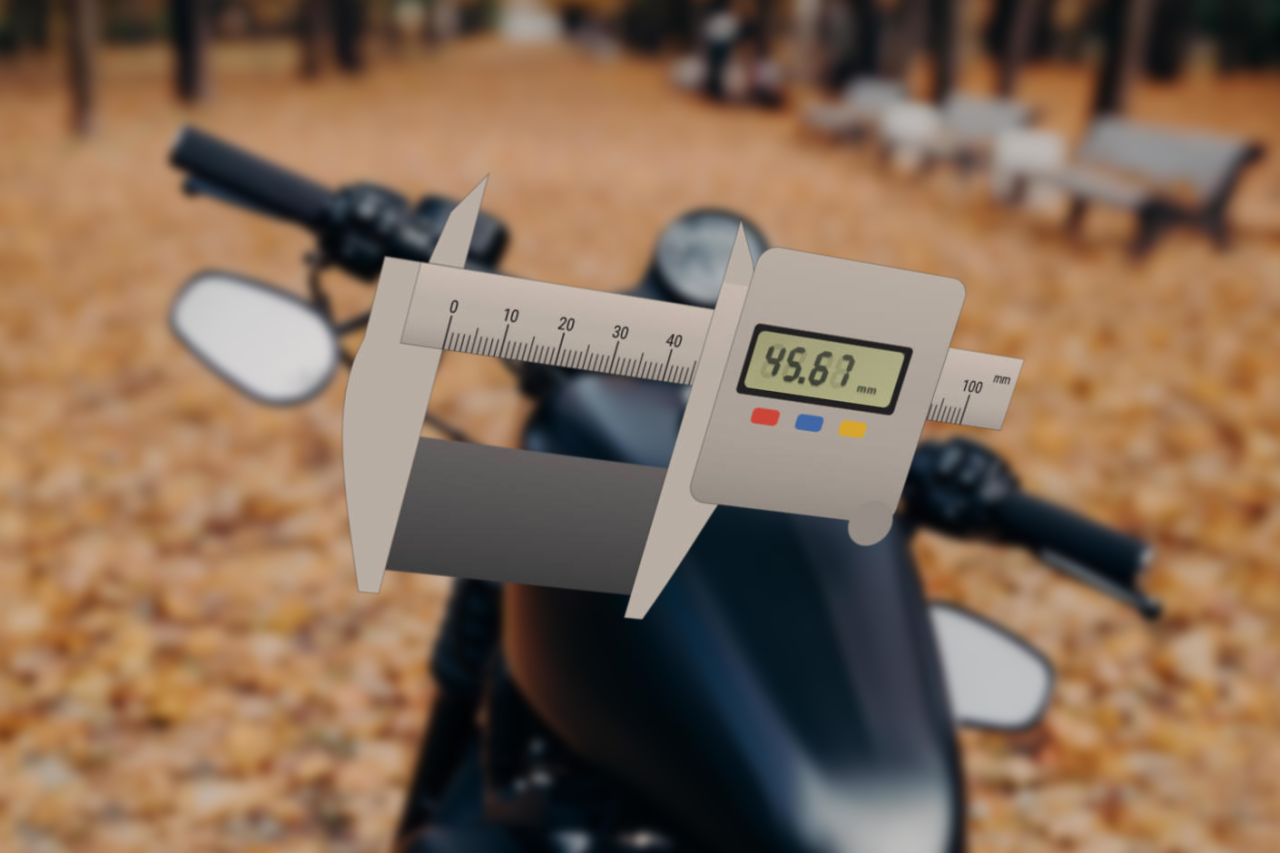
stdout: 45.67 mm
